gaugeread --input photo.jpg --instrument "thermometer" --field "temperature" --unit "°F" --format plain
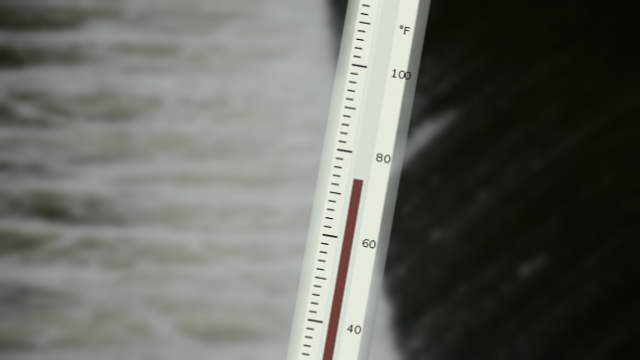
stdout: 74 °F
